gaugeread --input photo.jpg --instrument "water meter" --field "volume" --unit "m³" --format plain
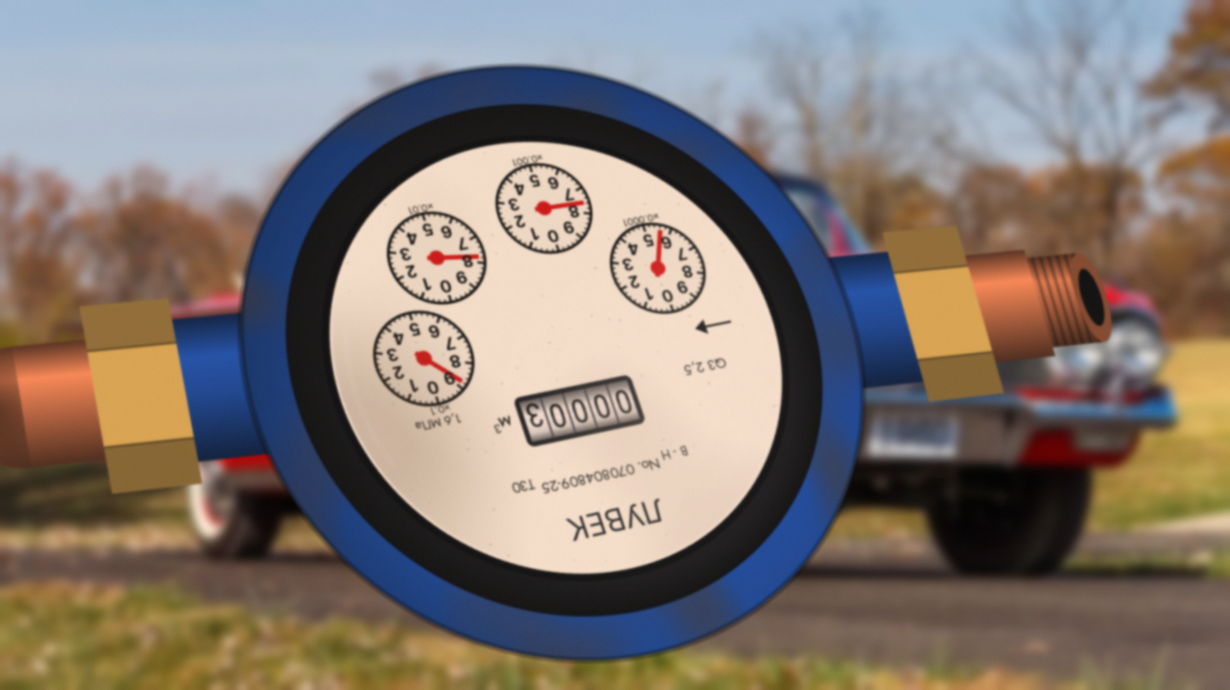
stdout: 2.8775 m³
